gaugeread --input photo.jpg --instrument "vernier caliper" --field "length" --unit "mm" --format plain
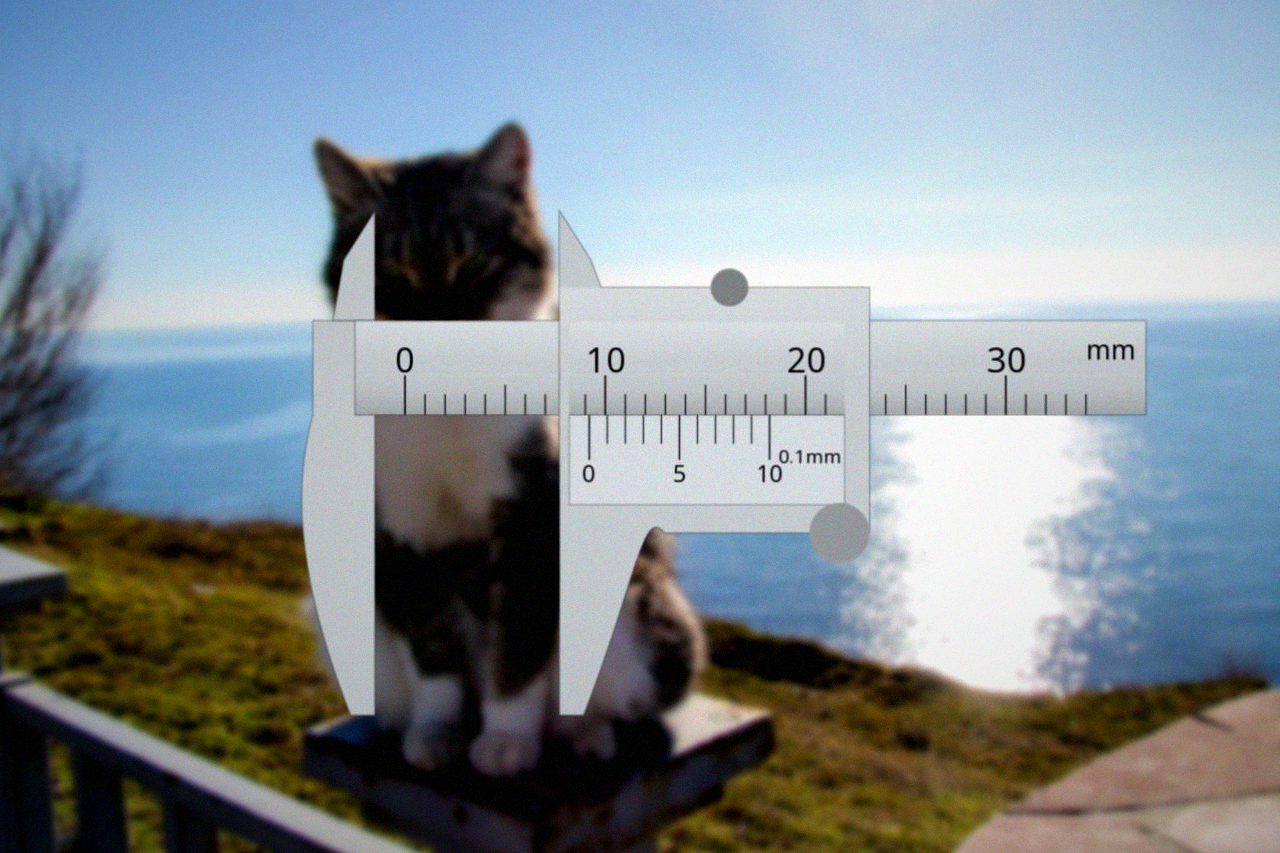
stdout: 9.2 mm
